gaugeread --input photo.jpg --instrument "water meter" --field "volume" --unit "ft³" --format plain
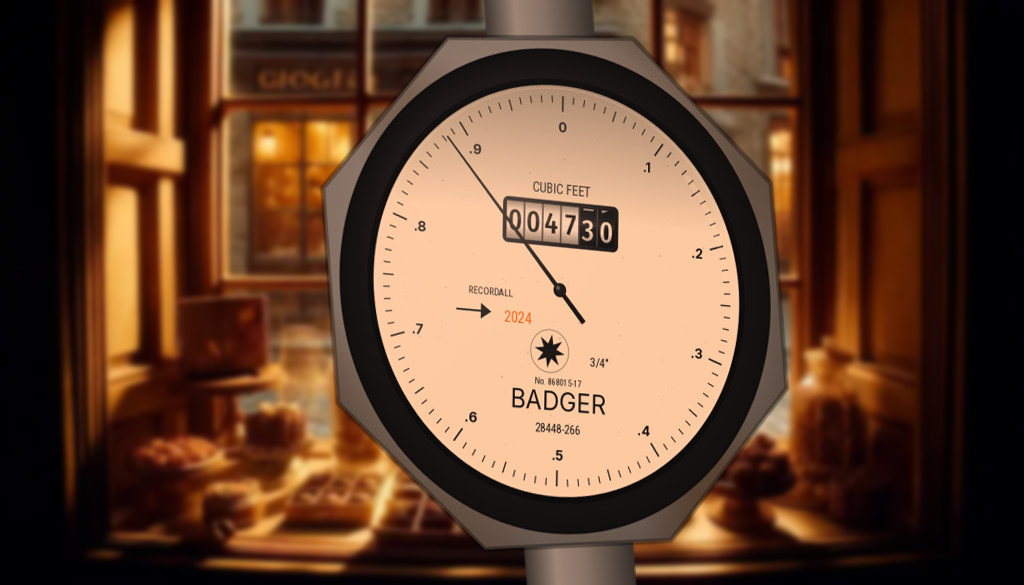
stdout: 4729.88 ft³
